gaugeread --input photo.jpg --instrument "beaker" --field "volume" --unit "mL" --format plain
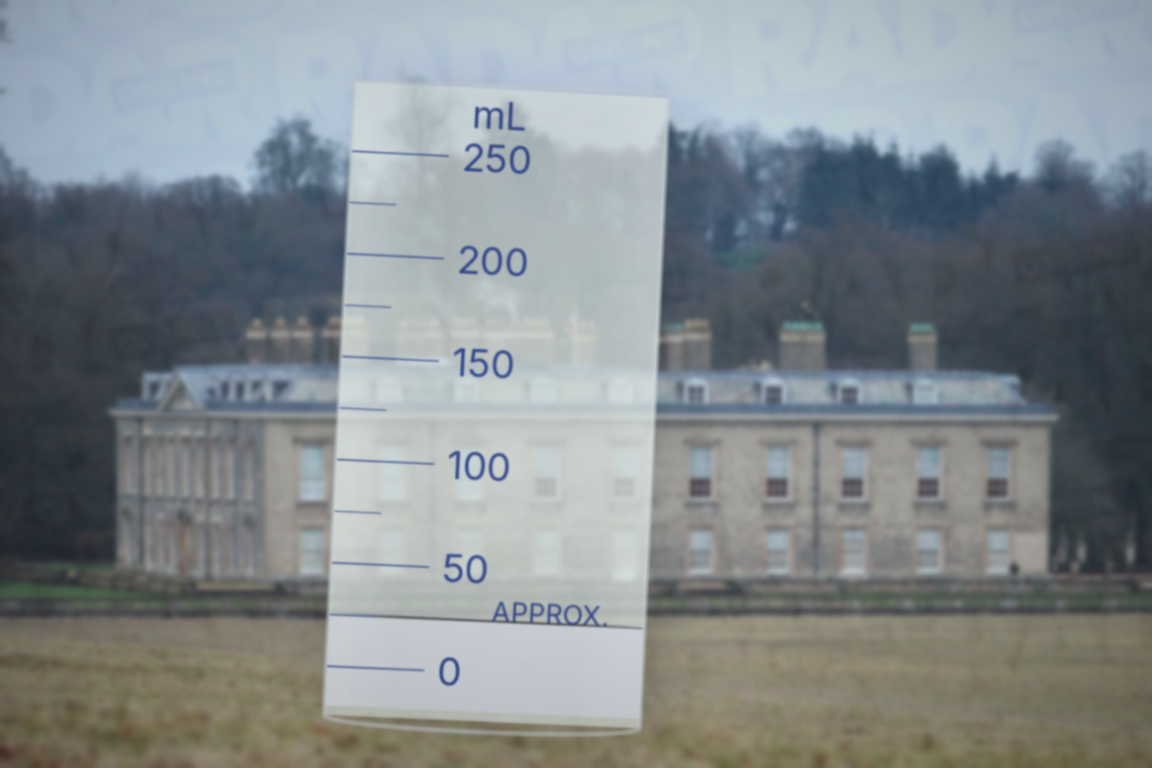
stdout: 25 mL
